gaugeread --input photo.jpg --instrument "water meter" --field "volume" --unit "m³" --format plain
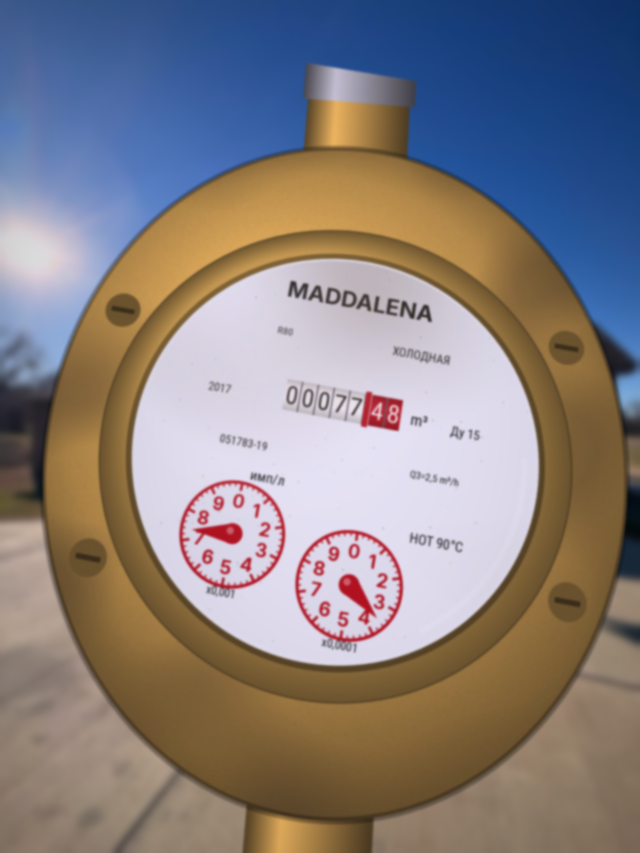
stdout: 77.4873 m³
